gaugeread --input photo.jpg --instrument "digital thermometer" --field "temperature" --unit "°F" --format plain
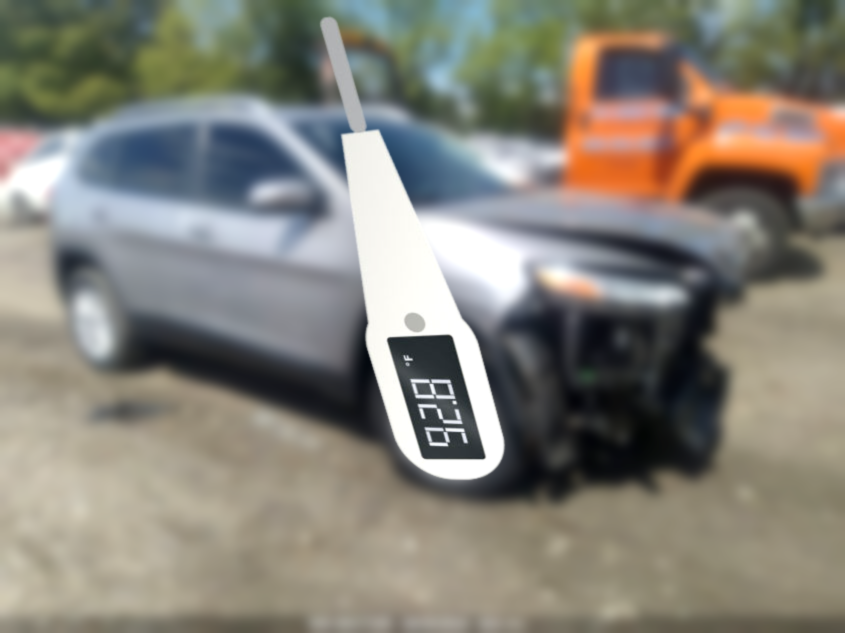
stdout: 92.8 °F
